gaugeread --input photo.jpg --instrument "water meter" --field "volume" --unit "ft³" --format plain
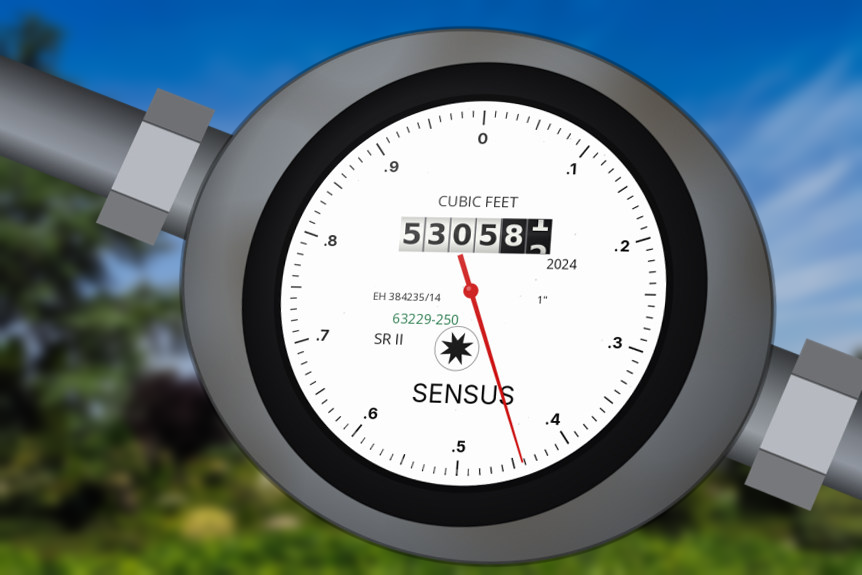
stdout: 530581.44 ft³
